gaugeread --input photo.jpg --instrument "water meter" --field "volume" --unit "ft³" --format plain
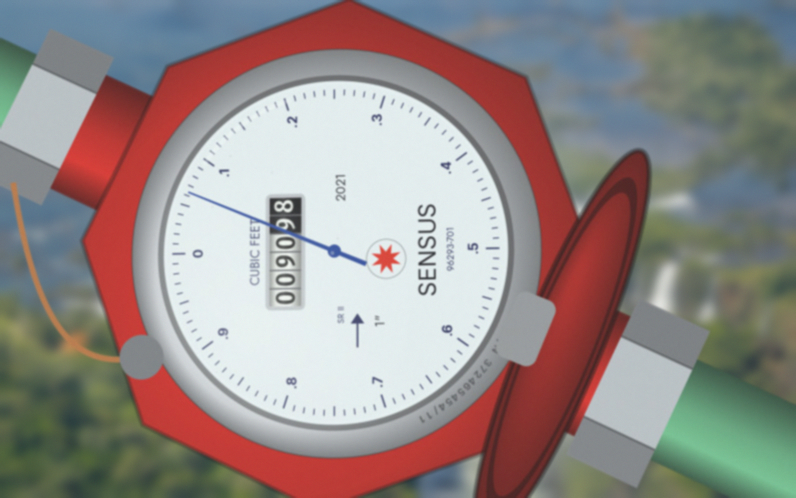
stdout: 9098.06 ft³
